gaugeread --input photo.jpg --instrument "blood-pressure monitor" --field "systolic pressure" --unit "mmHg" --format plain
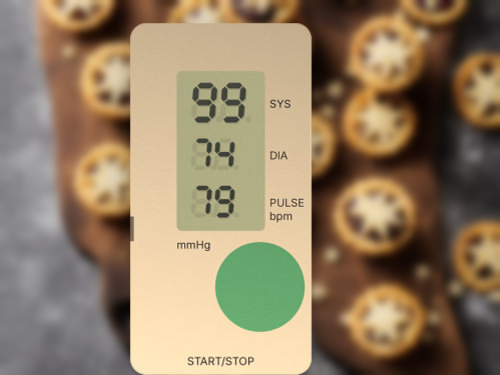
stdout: 99 mmHg
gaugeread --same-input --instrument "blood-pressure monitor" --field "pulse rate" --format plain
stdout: 79 bpm
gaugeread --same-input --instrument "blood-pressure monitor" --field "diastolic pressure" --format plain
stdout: 74 mmHg
